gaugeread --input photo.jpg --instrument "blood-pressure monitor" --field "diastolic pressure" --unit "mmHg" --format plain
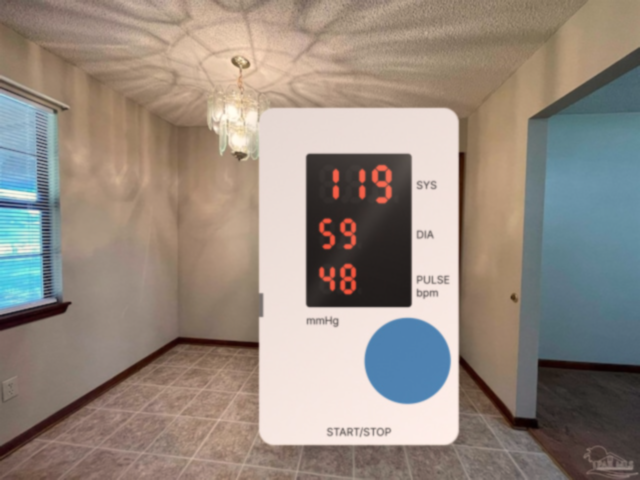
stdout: 59 mmHg
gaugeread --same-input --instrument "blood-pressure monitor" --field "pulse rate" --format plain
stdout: 48 bpm
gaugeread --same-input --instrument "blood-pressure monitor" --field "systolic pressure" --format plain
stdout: 119 mmHg
